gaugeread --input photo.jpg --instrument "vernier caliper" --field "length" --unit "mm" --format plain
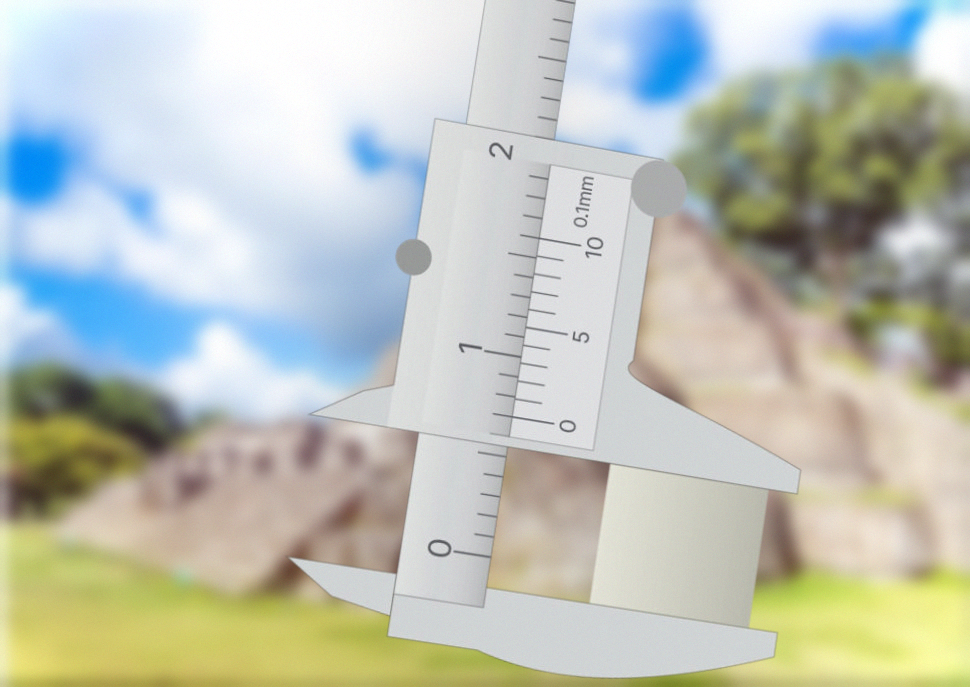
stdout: 7.0 mm
